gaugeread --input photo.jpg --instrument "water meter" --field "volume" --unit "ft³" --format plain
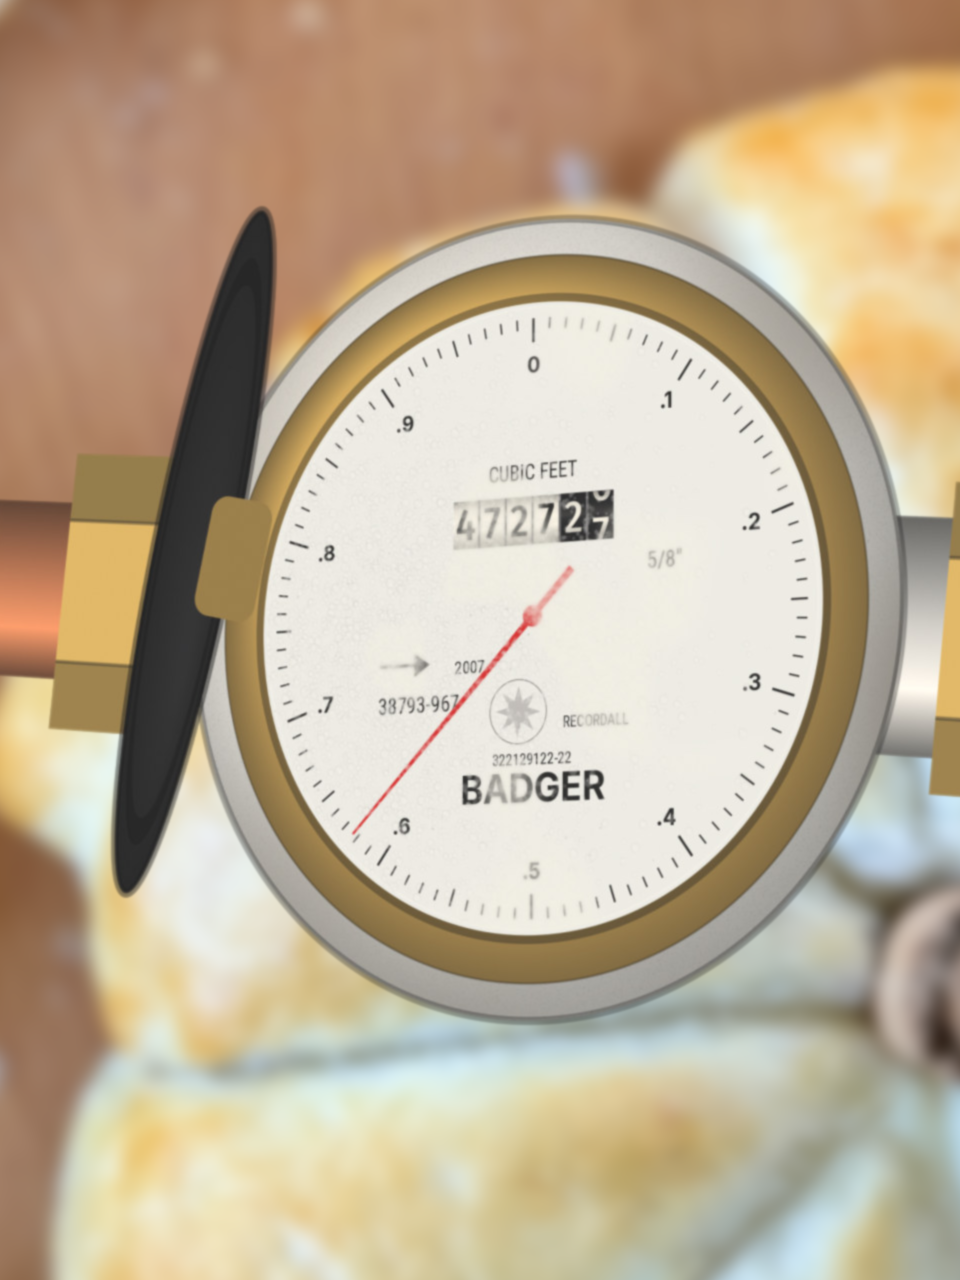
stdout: 472726.62 ft³
